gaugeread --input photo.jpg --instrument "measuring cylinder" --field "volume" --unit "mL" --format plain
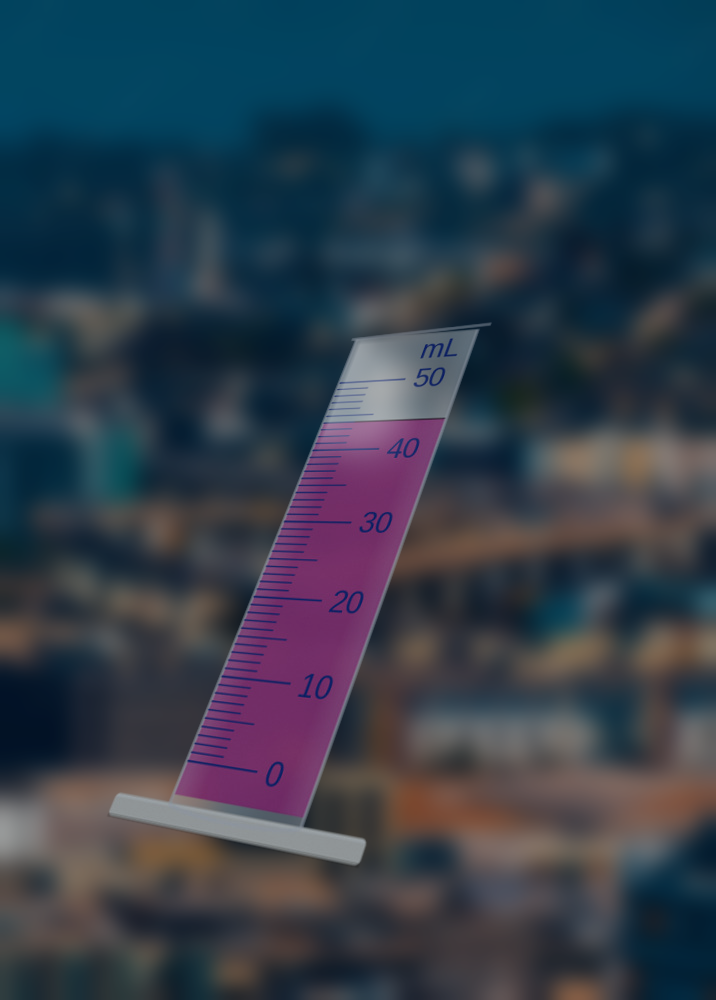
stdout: 44 mL
